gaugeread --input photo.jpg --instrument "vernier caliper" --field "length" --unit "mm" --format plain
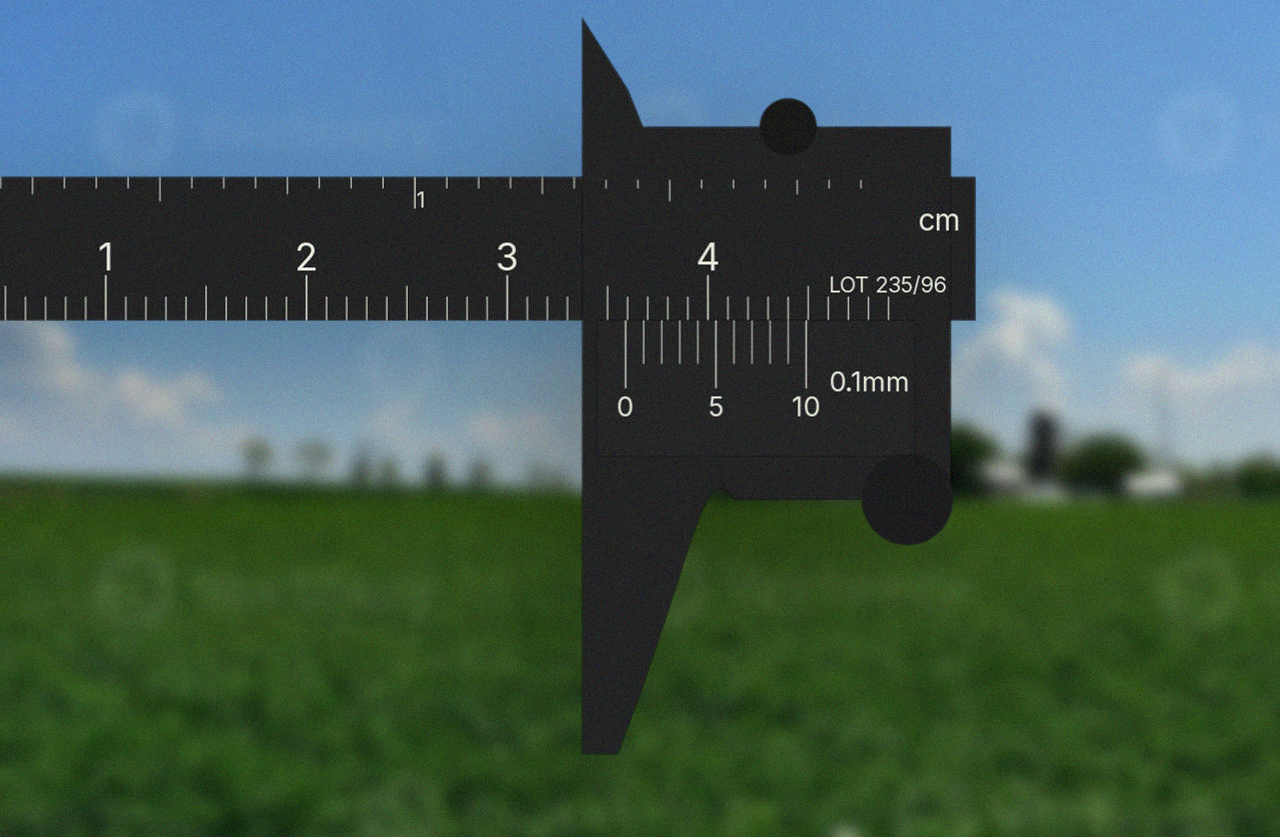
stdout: 35.9 mm
